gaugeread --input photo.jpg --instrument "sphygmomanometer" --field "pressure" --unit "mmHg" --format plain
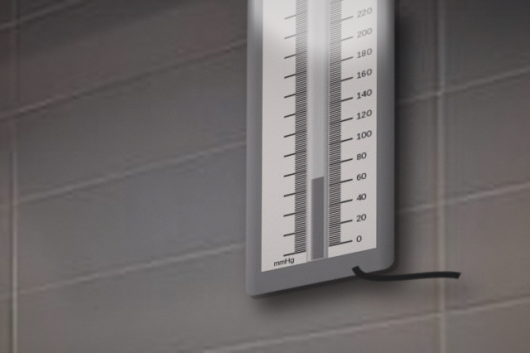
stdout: 70 mmHg
